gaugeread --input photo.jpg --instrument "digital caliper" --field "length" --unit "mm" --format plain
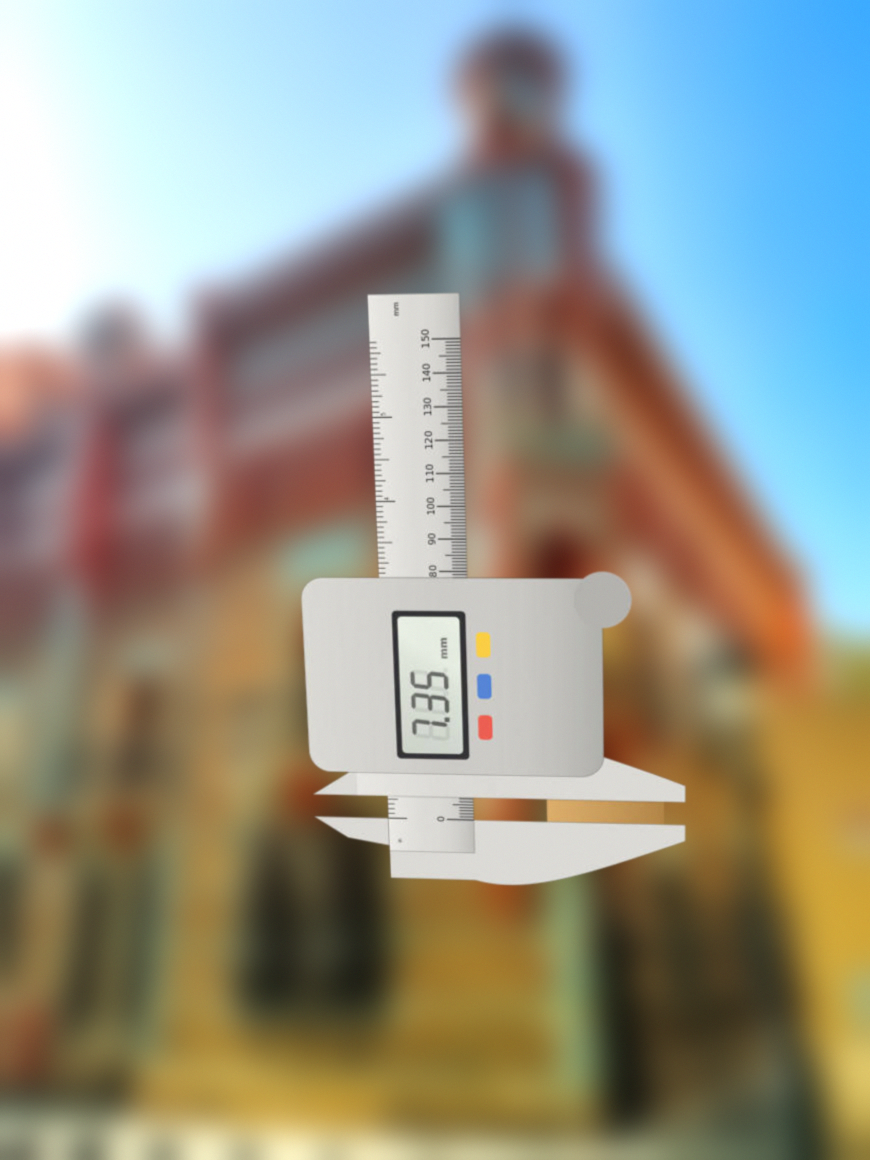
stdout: 7.35 mm
